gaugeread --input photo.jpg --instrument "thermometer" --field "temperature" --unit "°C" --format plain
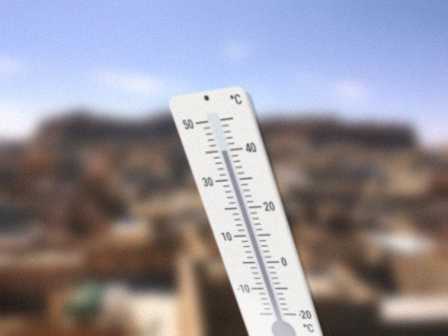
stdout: 40 °C
